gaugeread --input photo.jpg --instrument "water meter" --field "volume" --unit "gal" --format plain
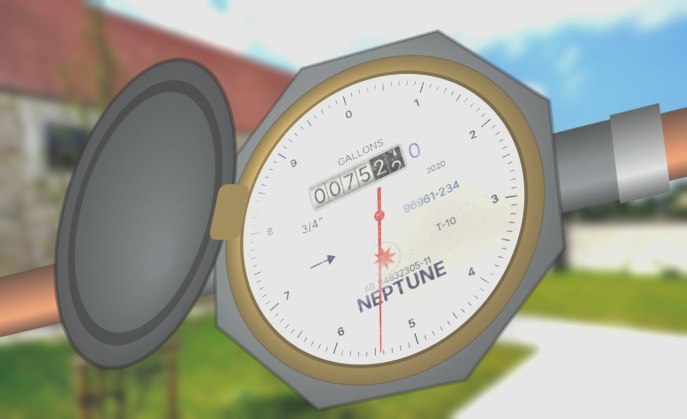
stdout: 75215.4 gal
